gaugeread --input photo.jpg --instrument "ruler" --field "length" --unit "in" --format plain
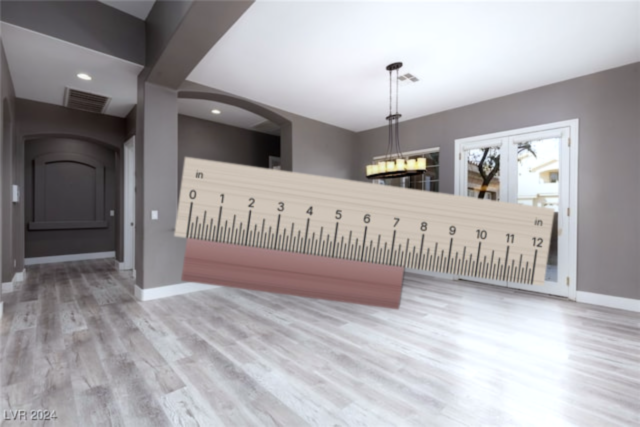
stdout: 7.5 in
